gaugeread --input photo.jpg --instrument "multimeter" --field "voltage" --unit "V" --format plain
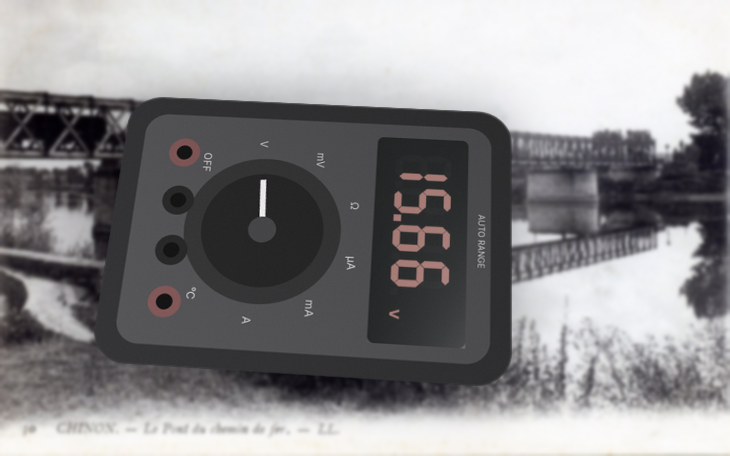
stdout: 15.66 V
